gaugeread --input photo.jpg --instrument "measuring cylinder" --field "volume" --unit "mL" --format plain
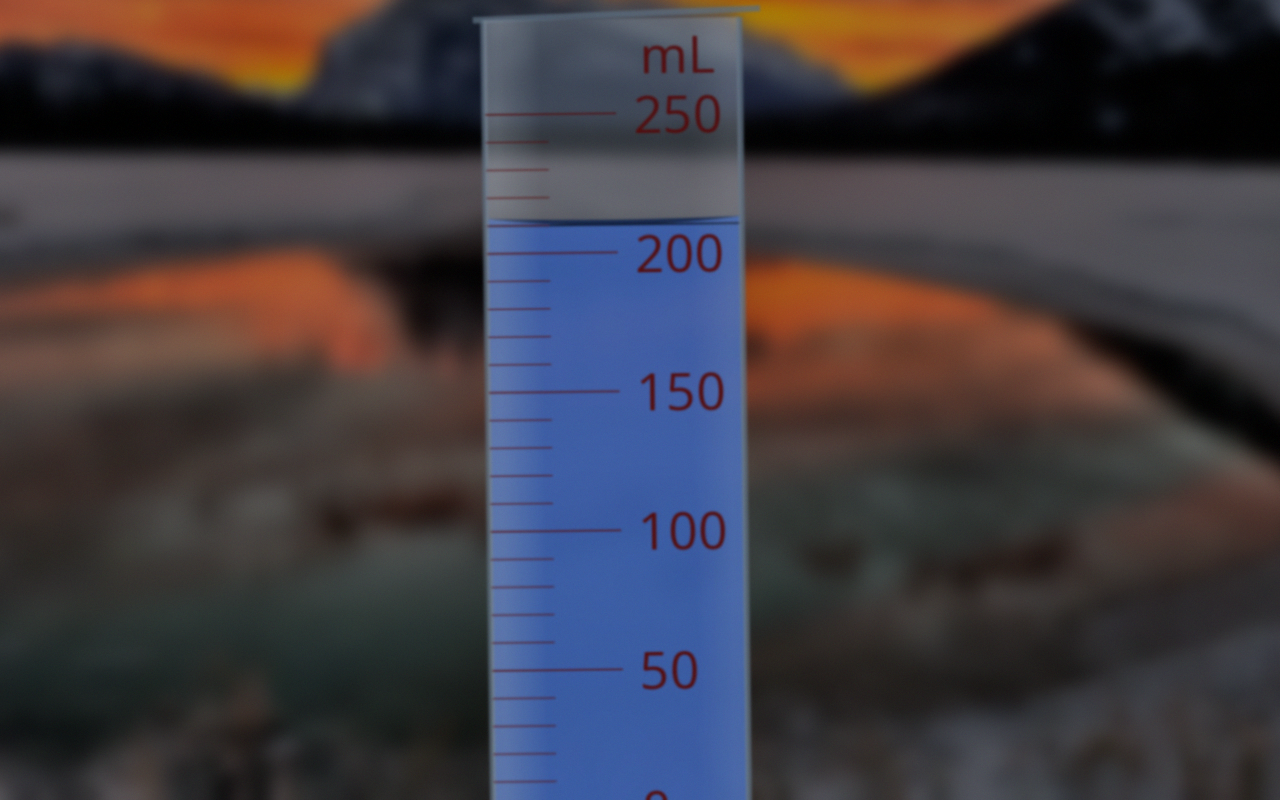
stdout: 210 mL
